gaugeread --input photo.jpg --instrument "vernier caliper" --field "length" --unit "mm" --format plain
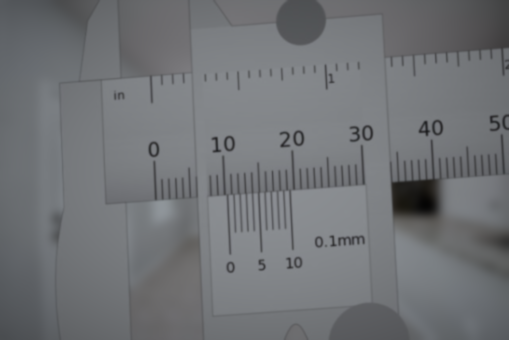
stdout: 10.4 mm
